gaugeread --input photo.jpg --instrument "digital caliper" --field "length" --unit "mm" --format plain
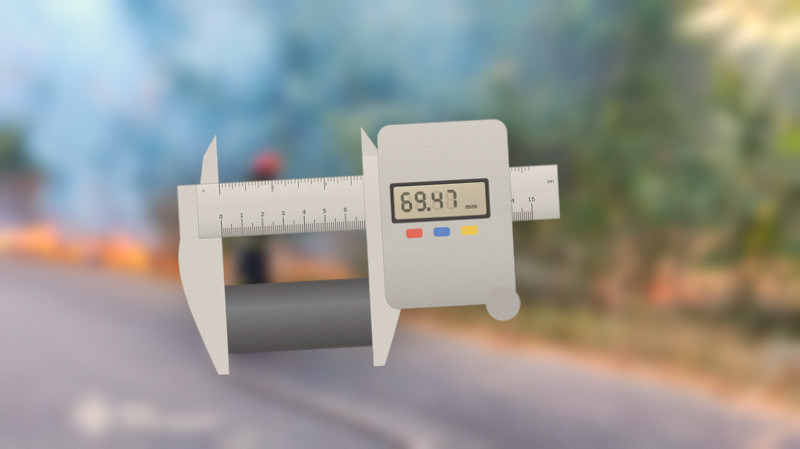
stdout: 69.47 mm
